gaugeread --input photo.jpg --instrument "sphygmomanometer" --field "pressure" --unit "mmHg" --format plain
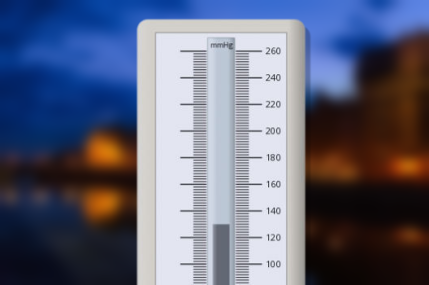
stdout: 130 mmHg
